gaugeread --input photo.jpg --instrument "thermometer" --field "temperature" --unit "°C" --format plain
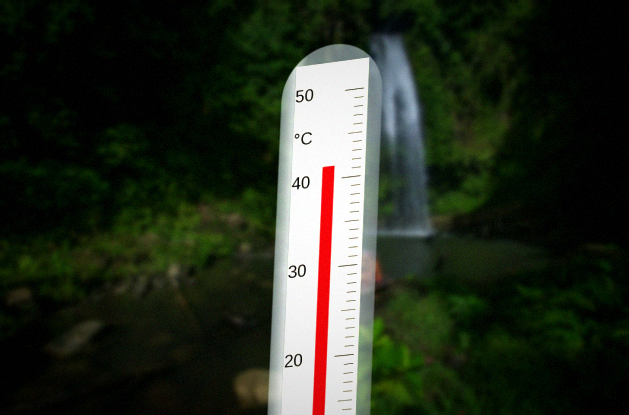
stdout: 41.5 °C
